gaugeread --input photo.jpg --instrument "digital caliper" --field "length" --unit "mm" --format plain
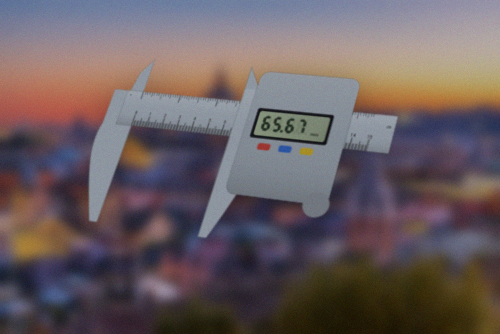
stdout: 65.67 mm
